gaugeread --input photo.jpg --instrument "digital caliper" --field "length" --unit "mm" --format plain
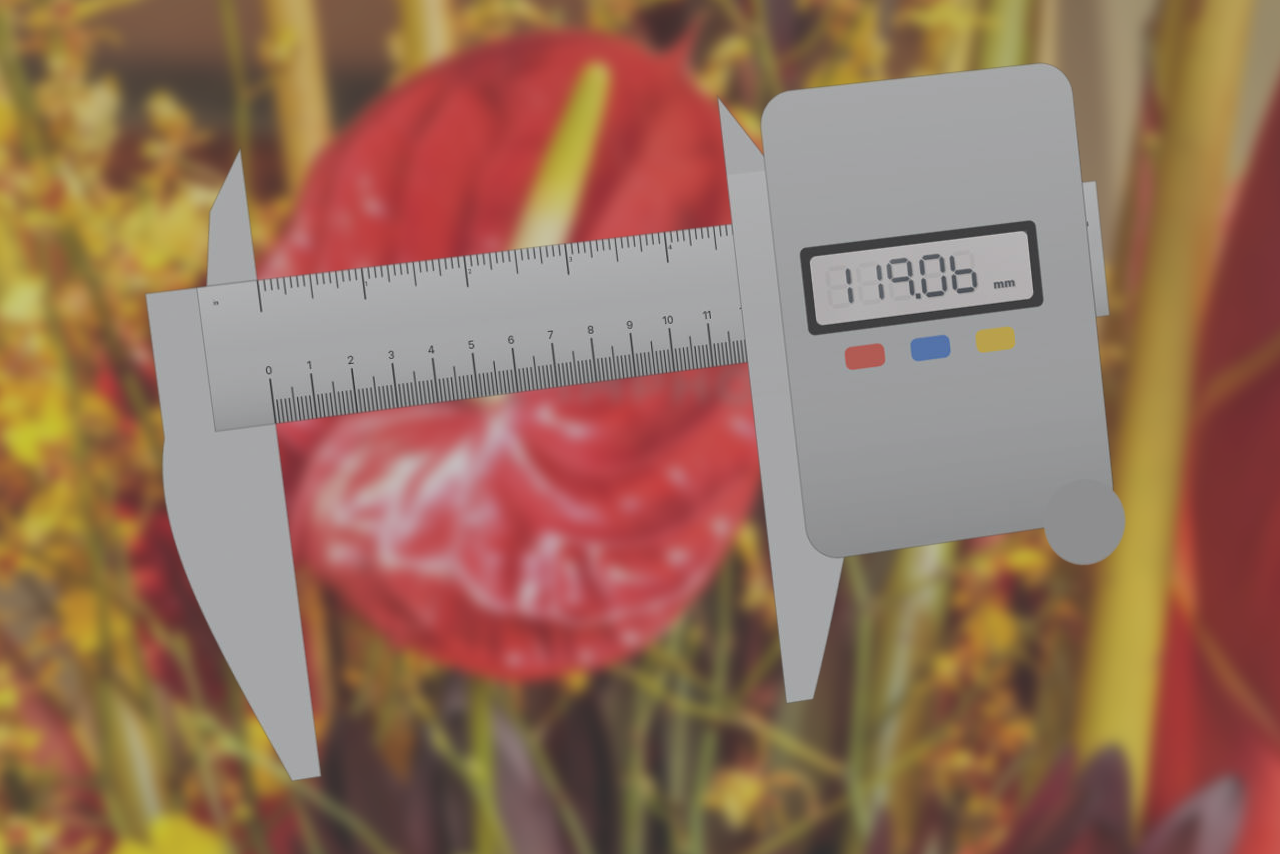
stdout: 119.06 mm
